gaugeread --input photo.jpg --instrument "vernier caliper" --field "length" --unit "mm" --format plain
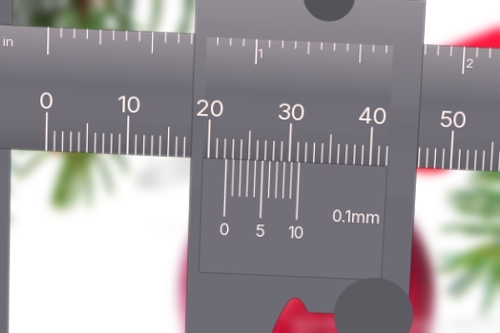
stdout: 22.2 mm
